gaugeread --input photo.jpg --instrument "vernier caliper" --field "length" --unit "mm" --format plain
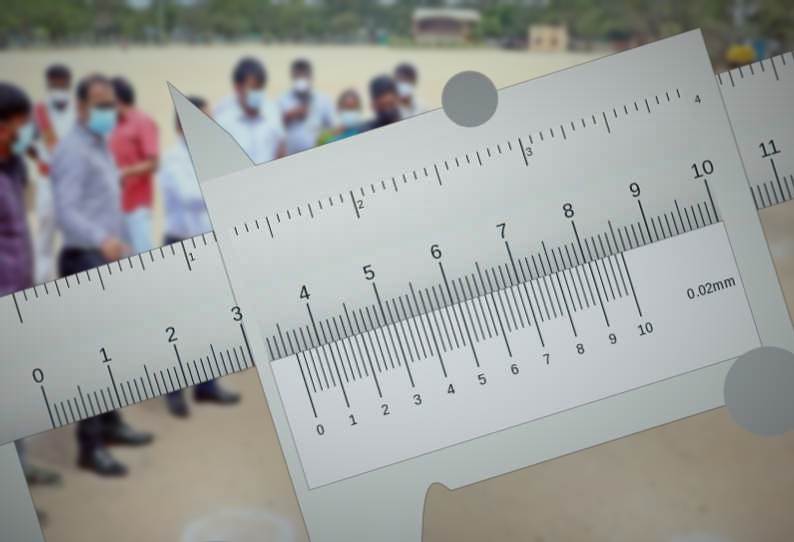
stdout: 36.4 mm
